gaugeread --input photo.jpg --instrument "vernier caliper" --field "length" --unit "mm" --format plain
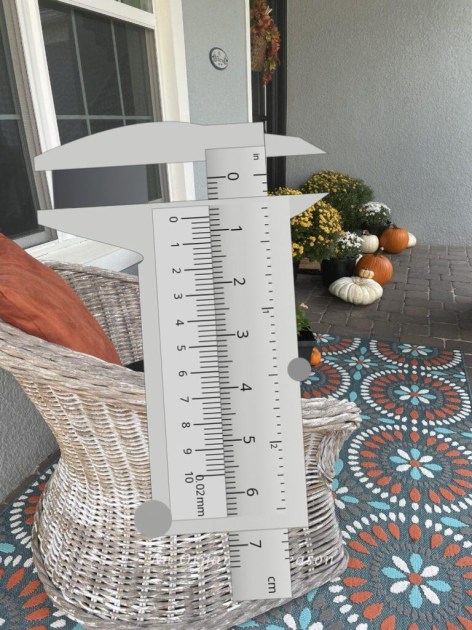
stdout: 7.4 mm
